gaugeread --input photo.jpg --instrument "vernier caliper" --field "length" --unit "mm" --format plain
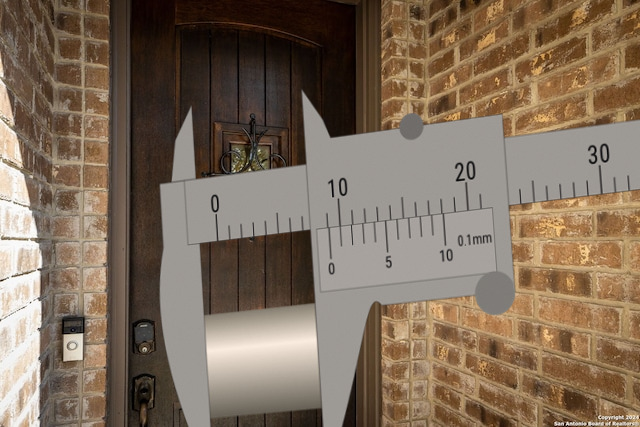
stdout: 9.1 mm
